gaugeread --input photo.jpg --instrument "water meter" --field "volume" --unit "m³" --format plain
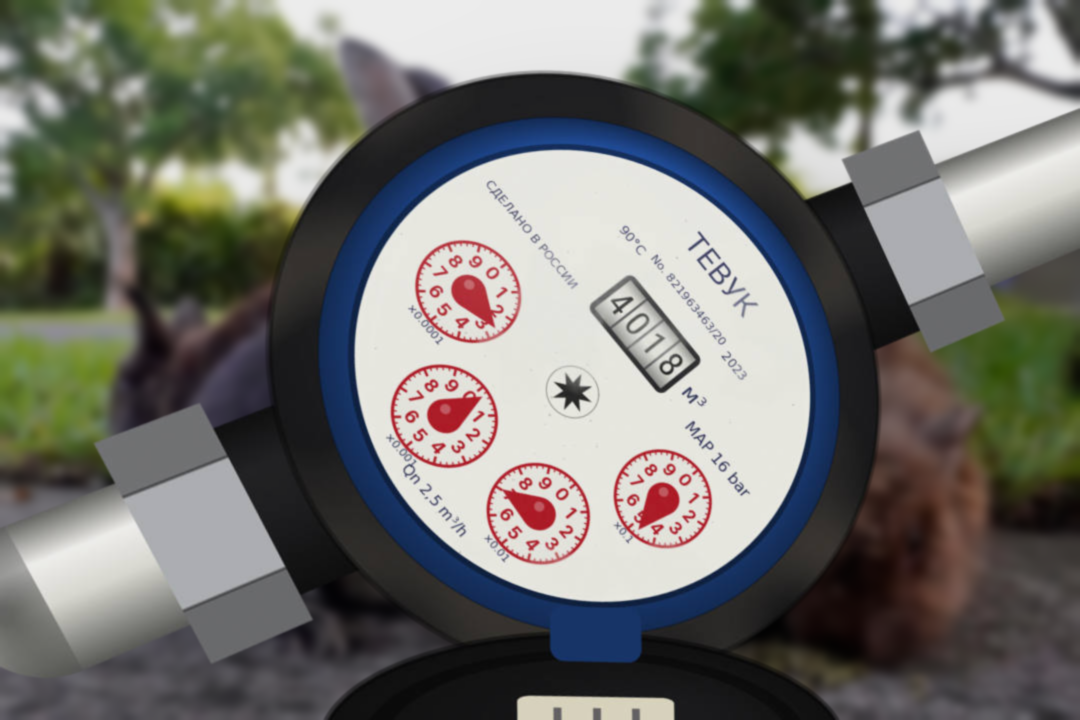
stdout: 4018.4702 m³
